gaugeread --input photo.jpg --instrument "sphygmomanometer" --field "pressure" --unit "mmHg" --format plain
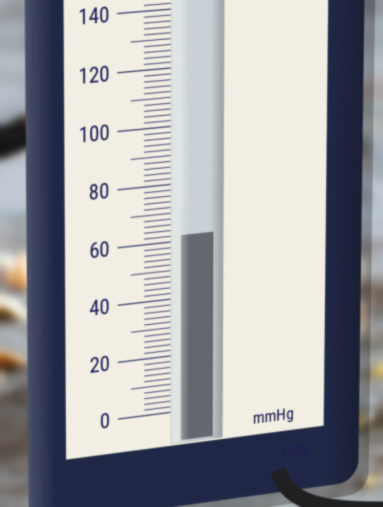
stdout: 62 mmHg
